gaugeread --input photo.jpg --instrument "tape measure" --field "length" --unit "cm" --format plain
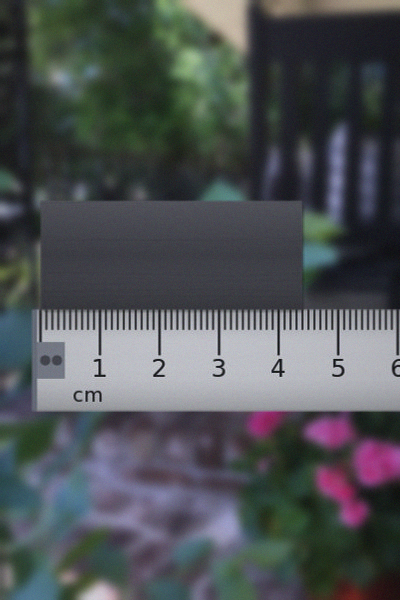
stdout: 4.4 cm
